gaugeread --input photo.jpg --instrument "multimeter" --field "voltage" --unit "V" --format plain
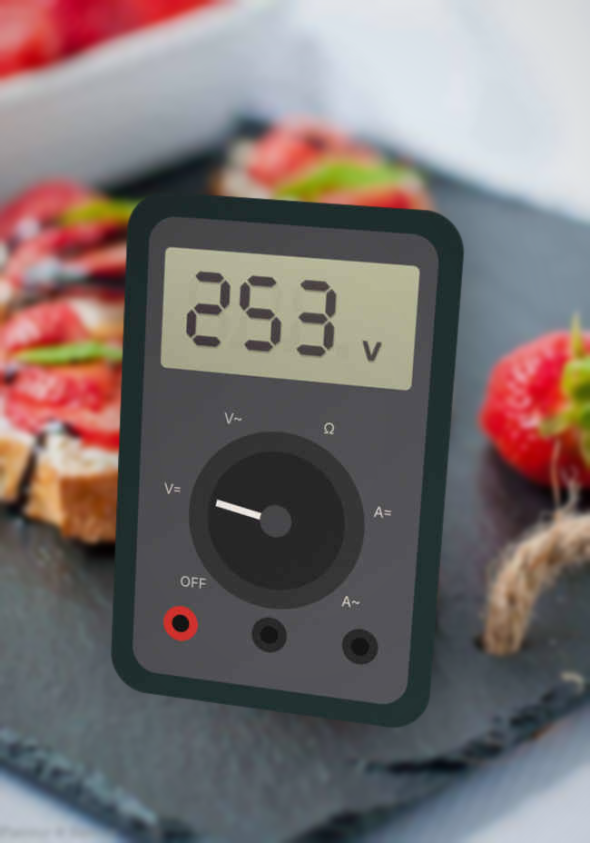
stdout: 253 V
